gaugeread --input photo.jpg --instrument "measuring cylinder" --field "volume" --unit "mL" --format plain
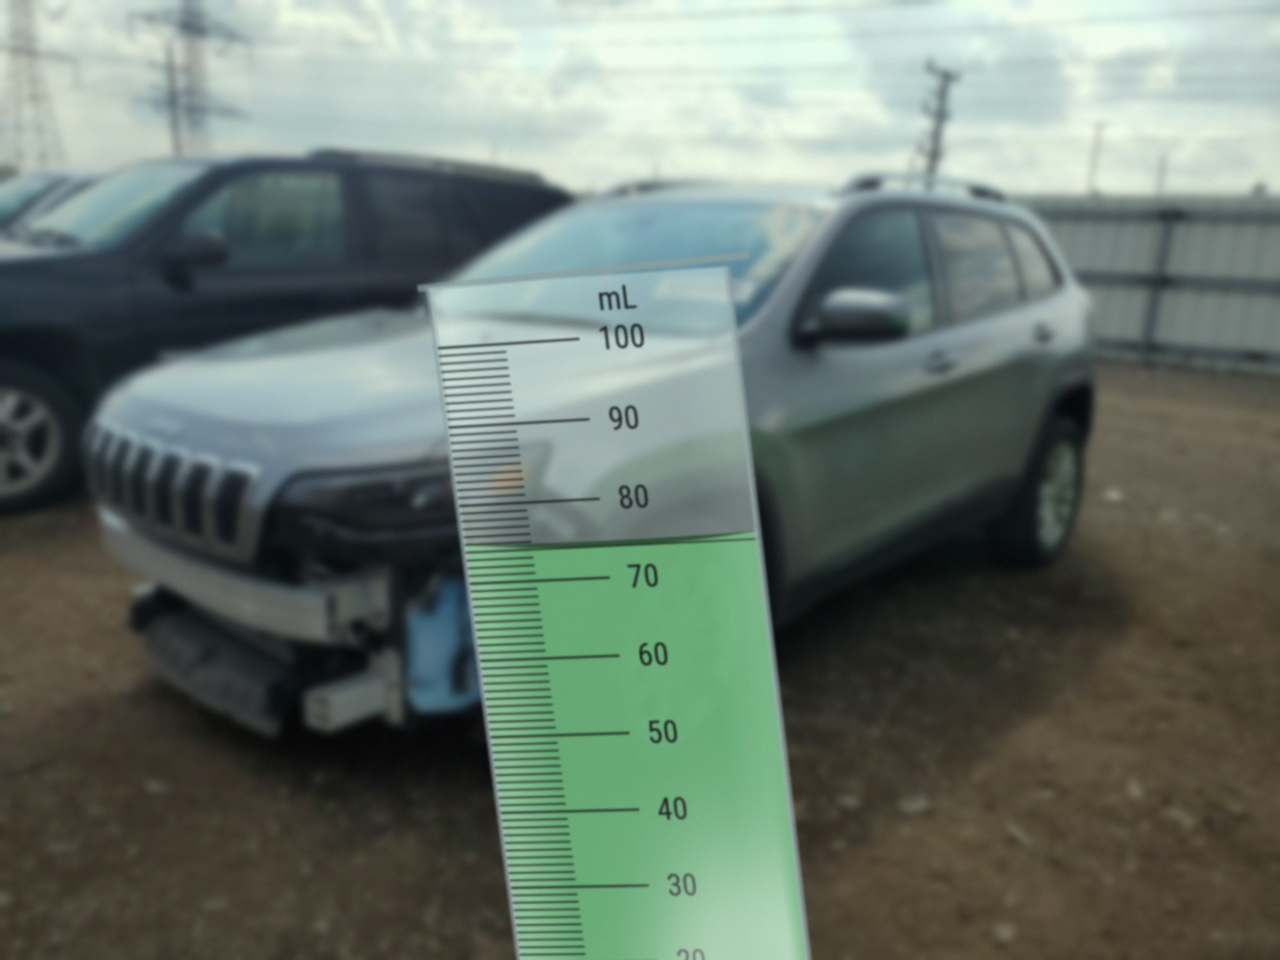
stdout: 74 mL
